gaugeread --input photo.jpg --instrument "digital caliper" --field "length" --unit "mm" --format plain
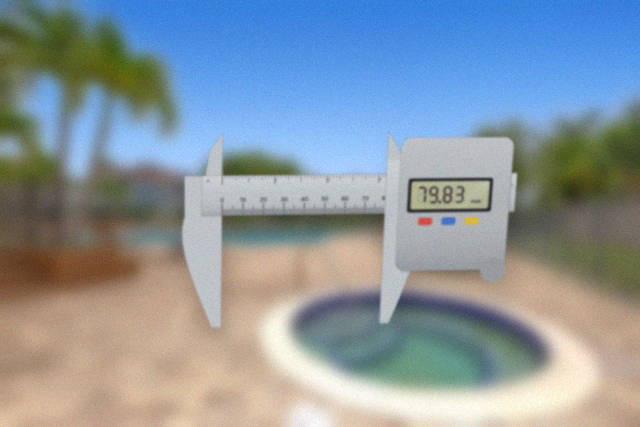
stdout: 79.83 mm
